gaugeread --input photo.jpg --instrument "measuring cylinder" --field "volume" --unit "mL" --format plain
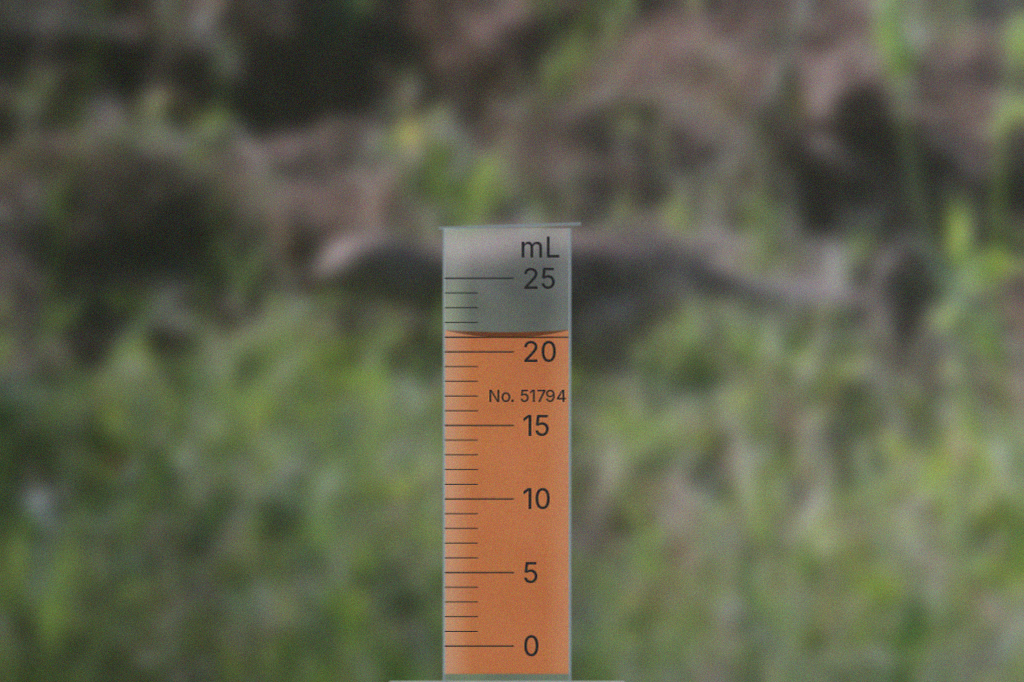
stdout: 21 mL
